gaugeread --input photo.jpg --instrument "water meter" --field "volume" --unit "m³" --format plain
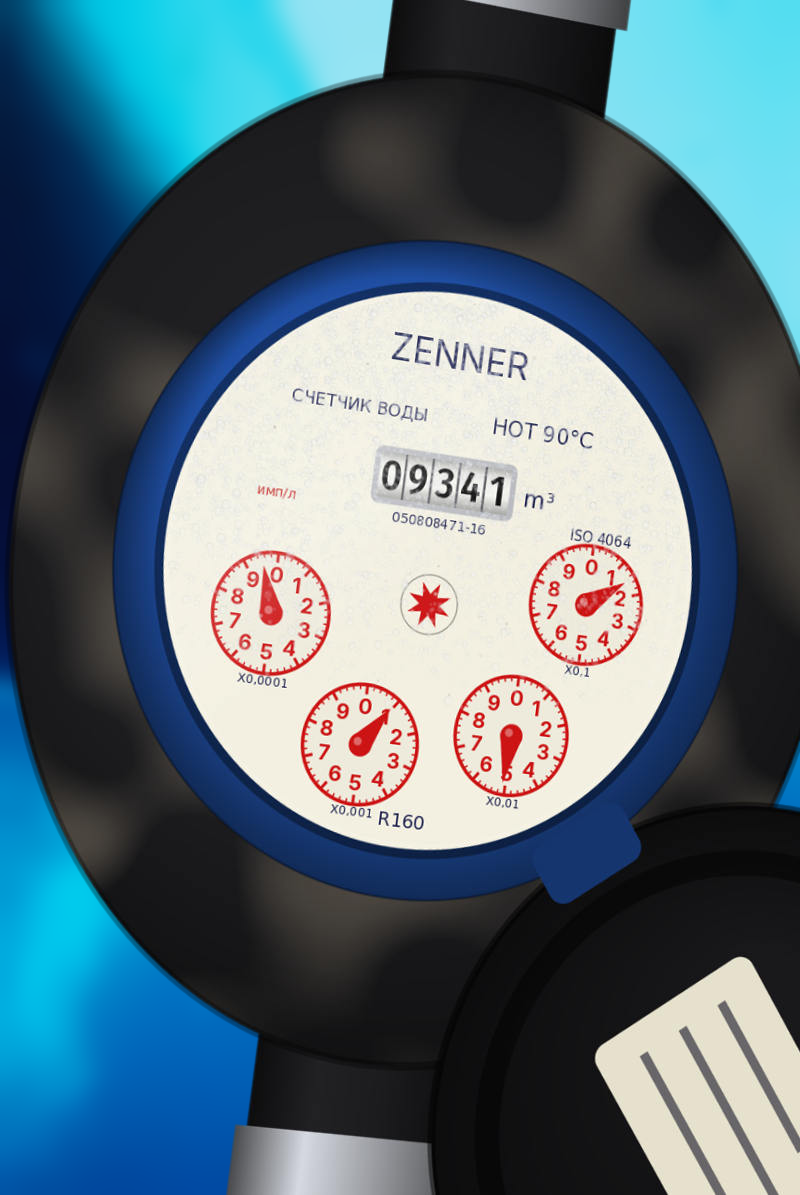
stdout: 9341.1509 m³
